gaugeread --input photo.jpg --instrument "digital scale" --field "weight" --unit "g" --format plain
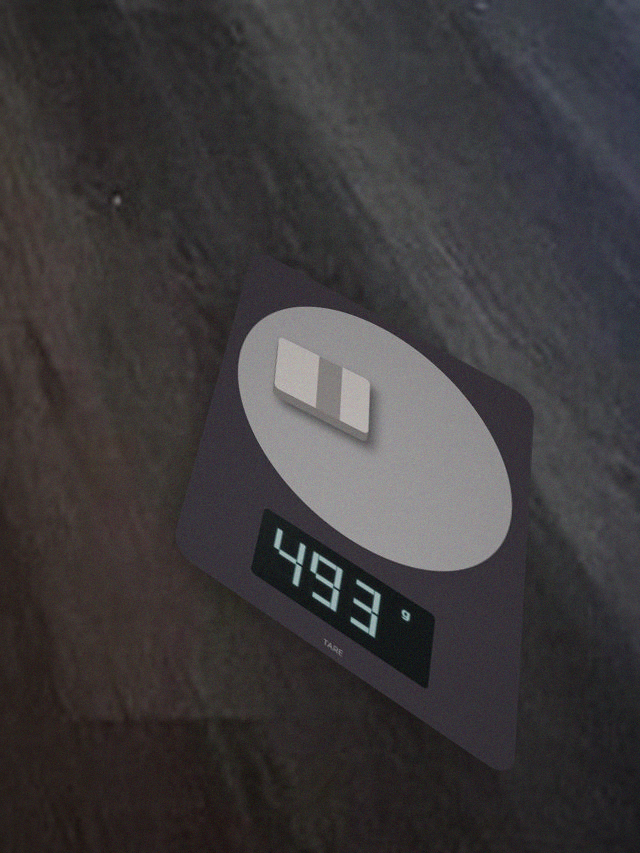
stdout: 493 g
